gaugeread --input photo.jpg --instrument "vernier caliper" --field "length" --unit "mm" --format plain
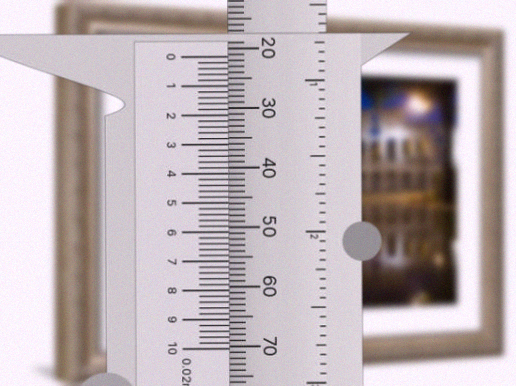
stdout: 21.4 mm
